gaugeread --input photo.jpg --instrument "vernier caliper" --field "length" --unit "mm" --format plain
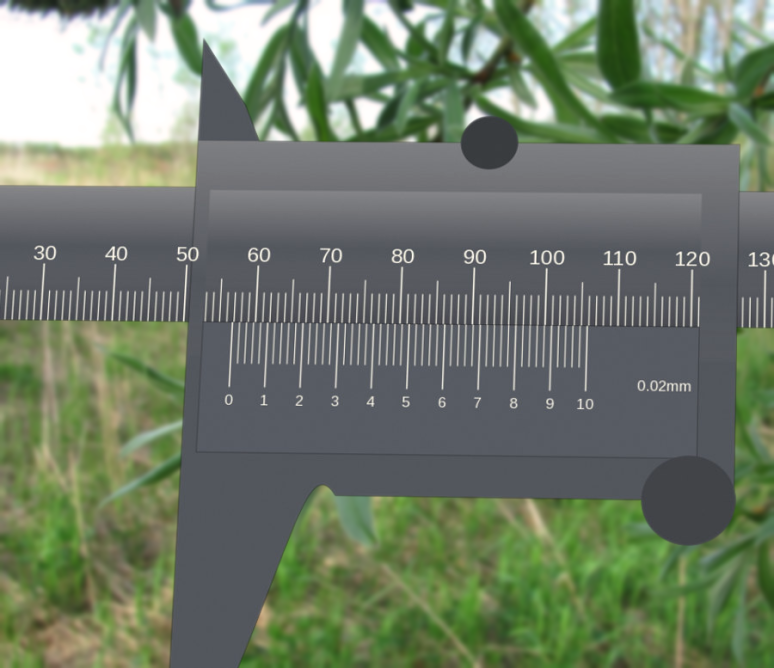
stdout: 56.8 mm
